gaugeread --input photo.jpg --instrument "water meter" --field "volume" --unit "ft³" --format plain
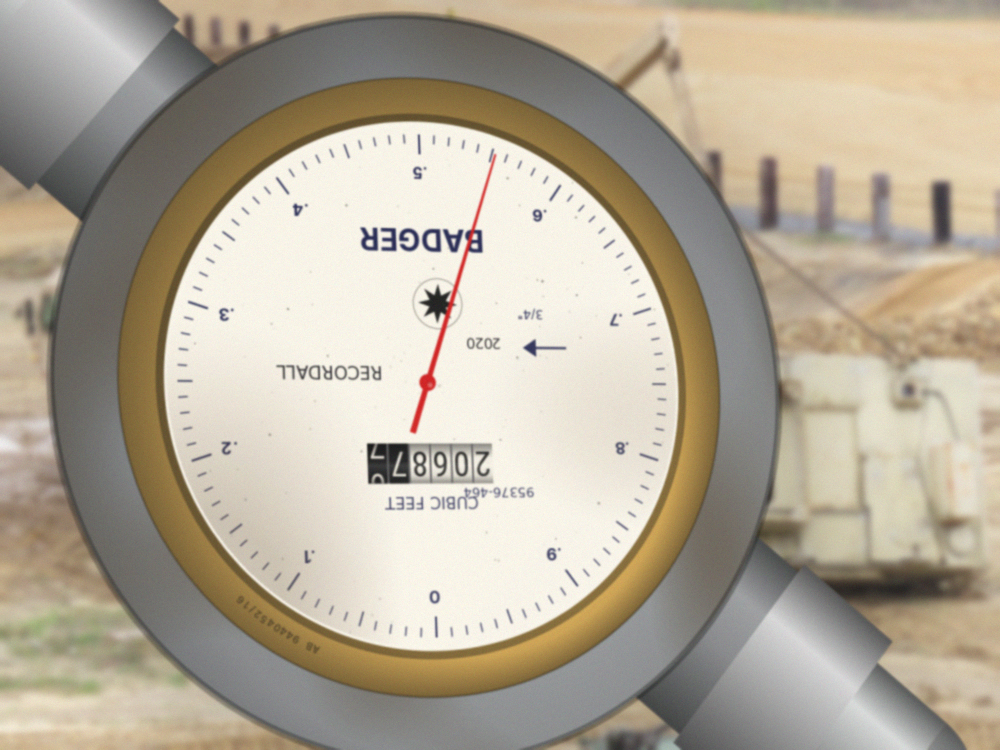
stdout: 206876.55 ft³
